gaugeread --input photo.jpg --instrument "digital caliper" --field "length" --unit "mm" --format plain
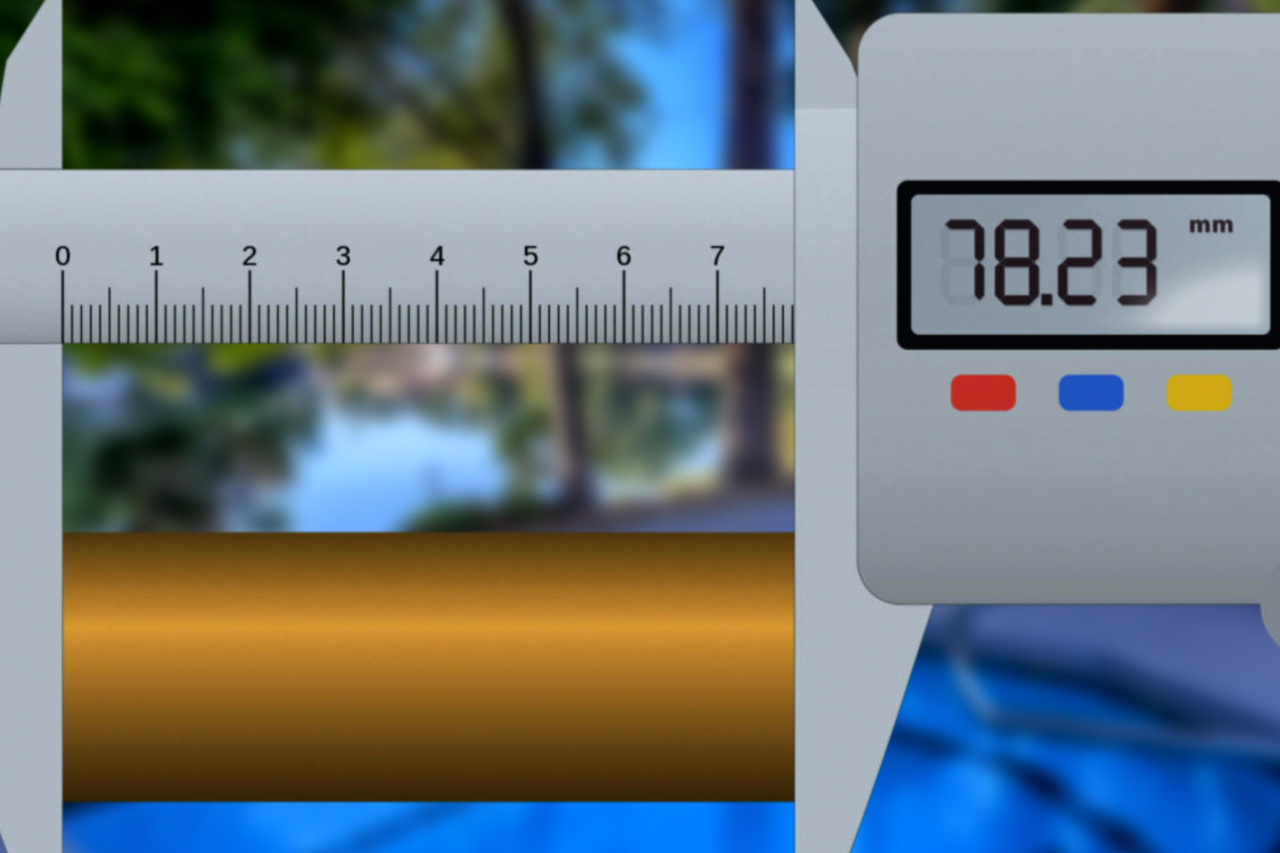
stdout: 78.23 mm
